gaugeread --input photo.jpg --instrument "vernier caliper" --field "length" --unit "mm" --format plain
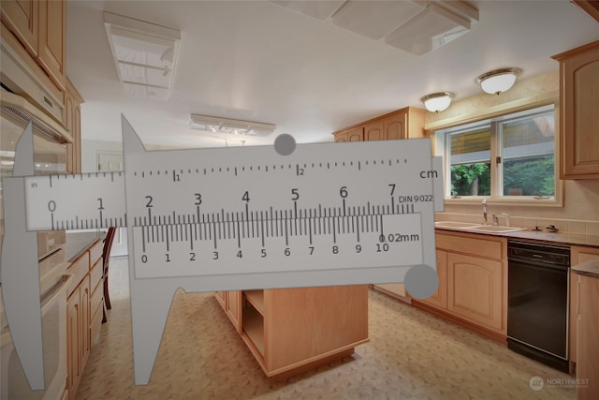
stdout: 18.5 mm
